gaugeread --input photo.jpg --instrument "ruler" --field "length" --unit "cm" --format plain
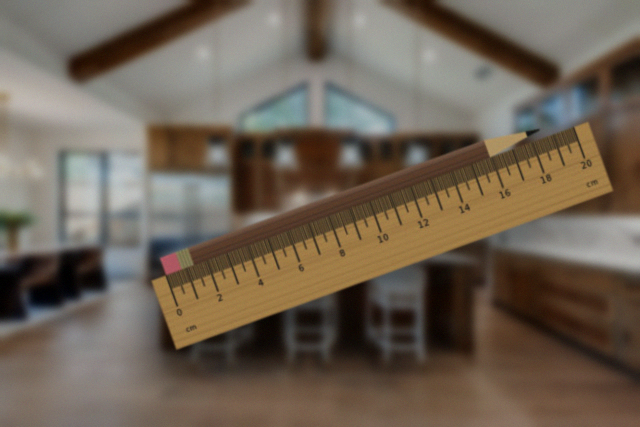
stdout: 18.5 cm
